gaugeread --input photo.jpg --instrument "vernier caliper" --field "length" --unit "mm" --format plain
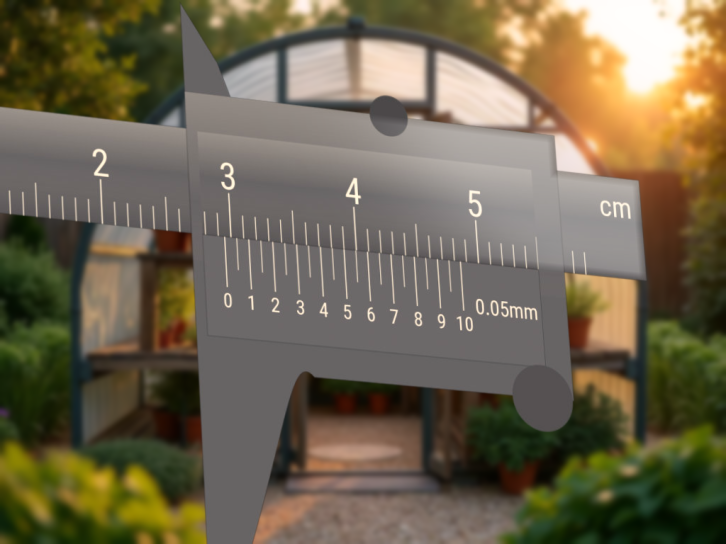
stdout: 29.5 mm
